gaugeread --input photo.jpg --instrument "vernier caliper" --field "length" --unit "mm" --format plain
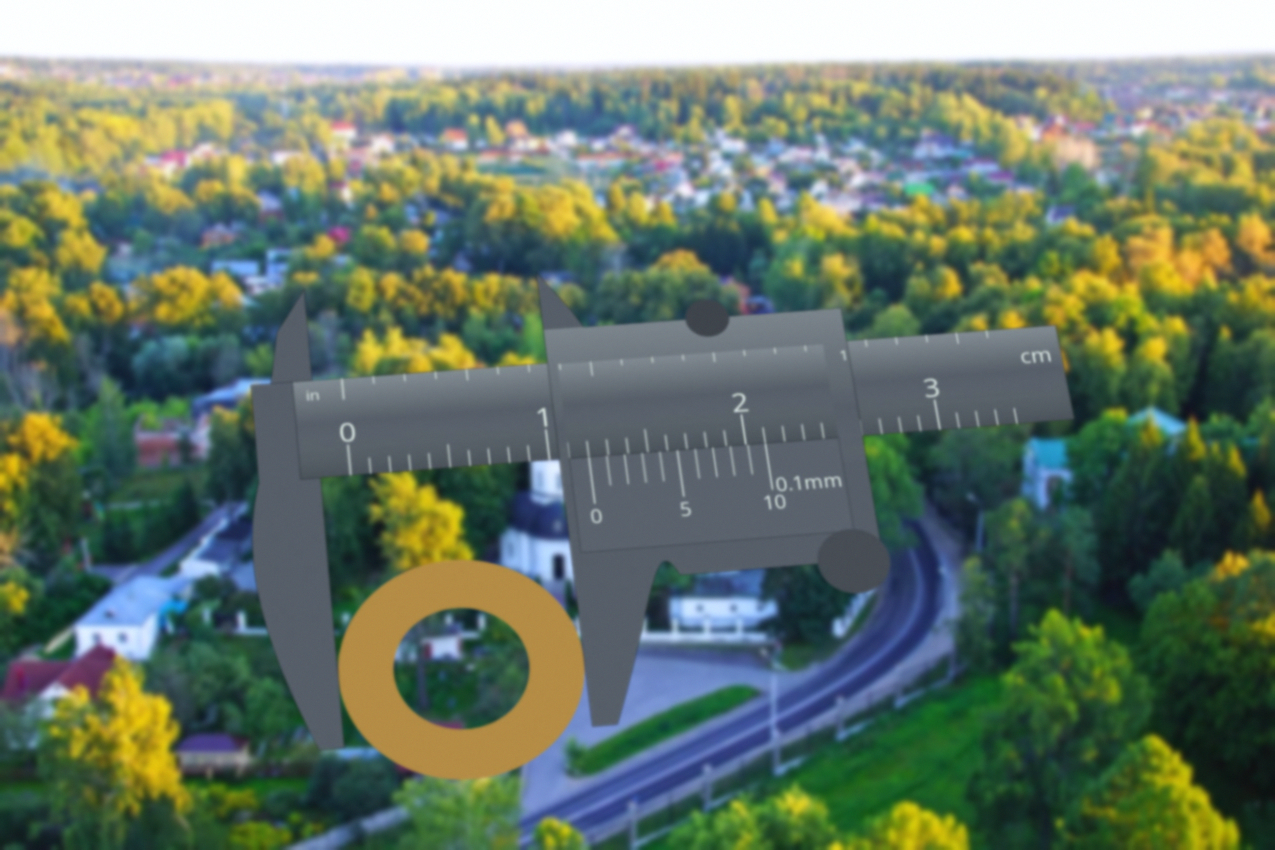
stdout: 12.0 mm
